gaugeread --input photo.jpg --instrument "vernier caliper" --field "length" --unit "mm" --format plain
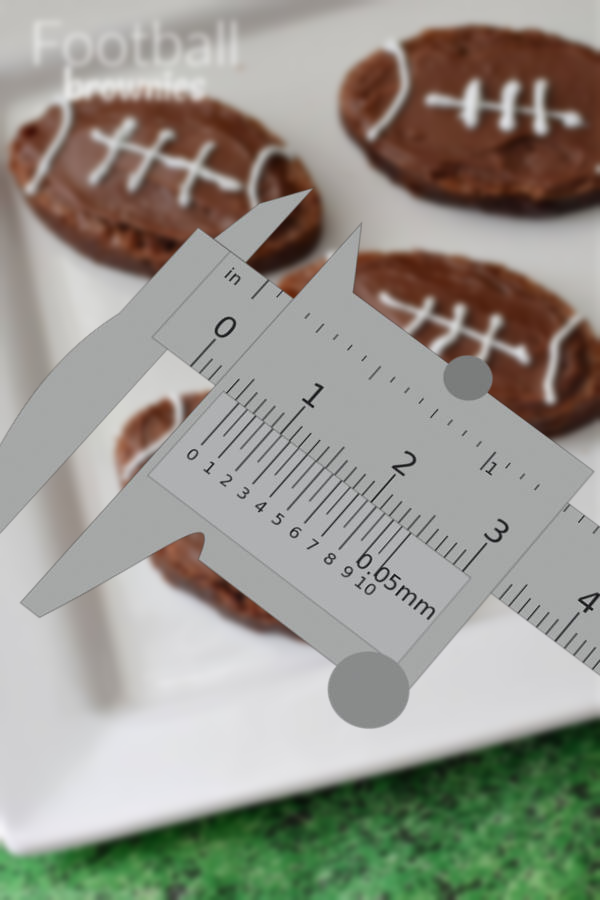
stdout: 5.4 mm
